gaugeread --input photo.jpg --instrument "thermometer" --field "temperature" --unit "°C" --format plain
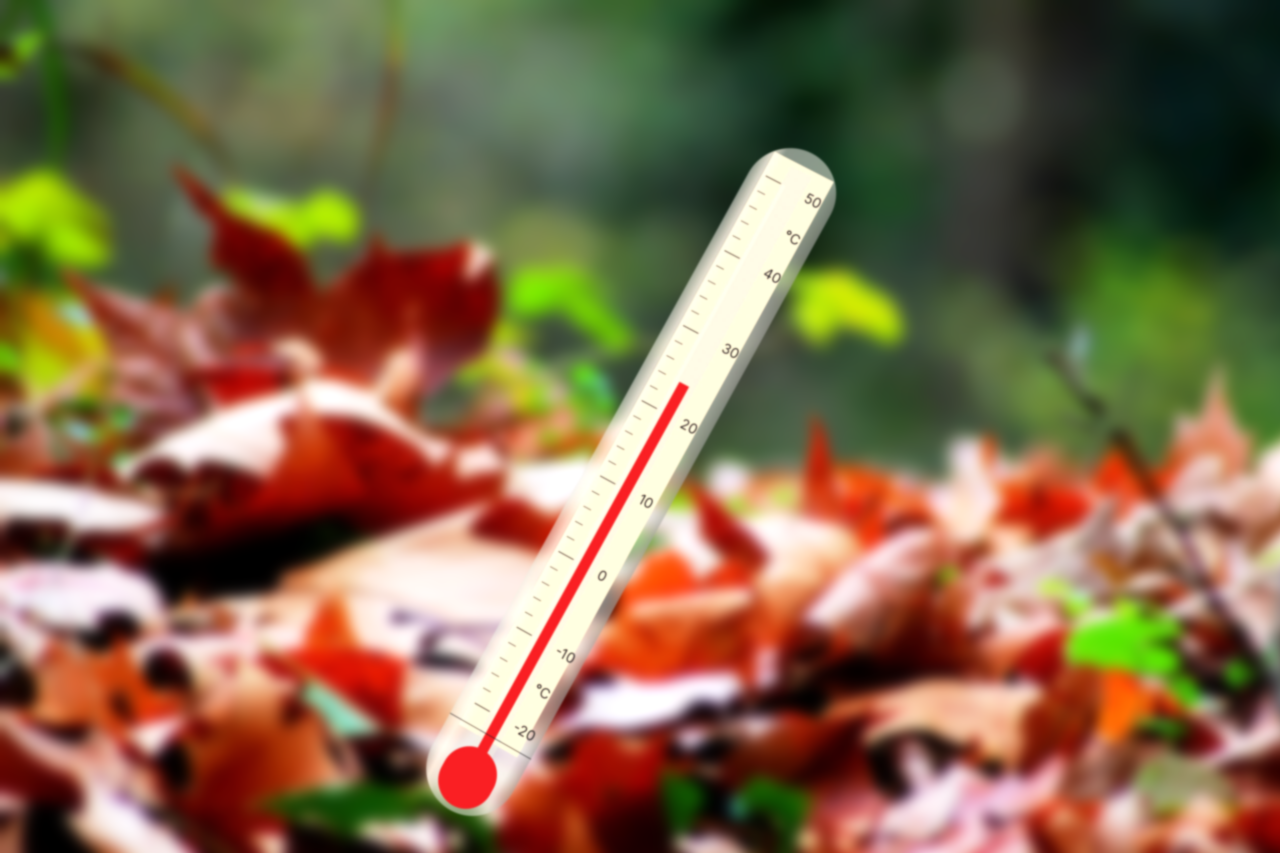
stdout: 24 °C
